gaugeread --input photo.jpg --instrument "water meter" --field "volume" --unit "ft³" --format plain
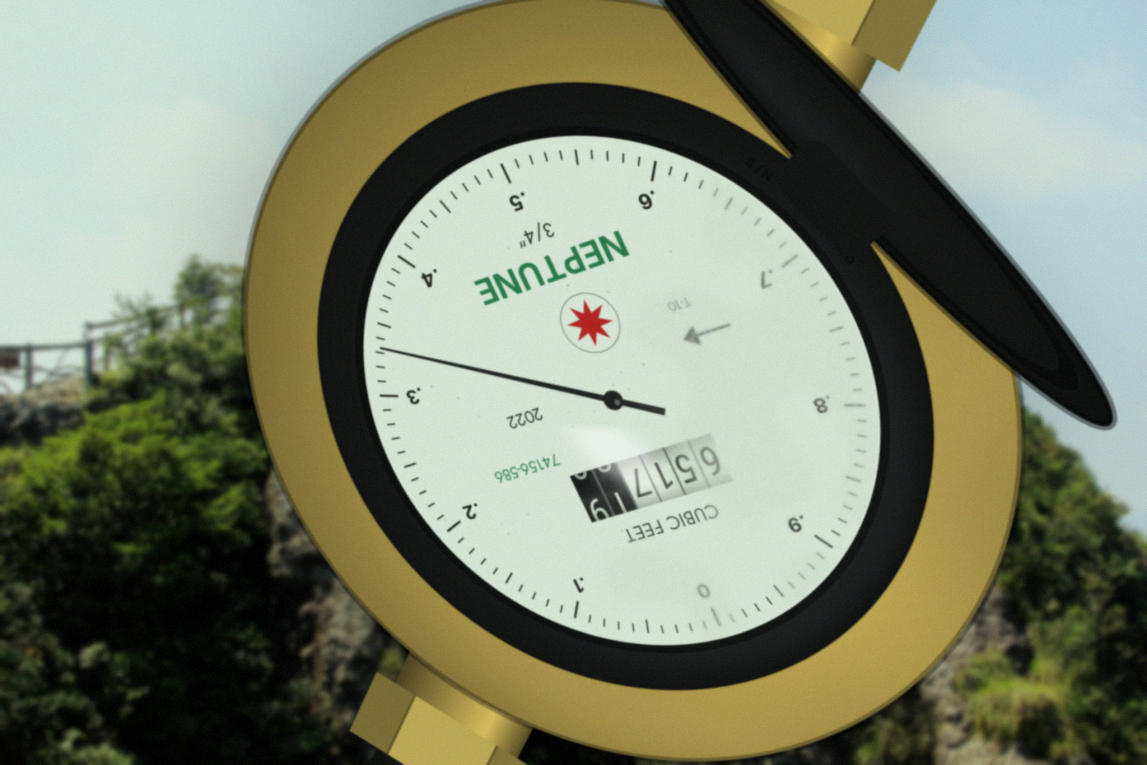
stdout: 651719.33 ft³
